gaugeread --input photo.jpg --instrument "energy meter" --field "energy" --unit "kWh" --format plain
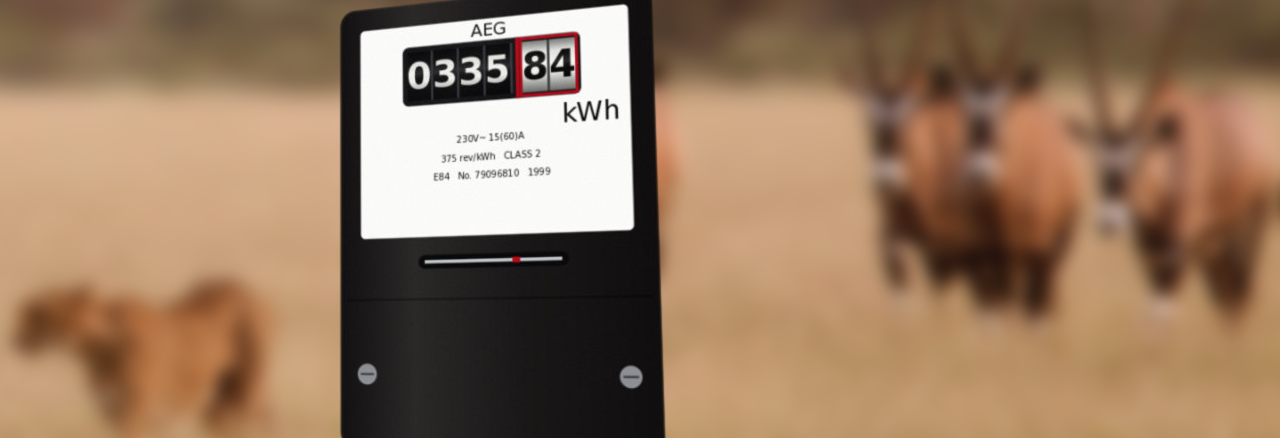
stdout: 335.84 kWh
